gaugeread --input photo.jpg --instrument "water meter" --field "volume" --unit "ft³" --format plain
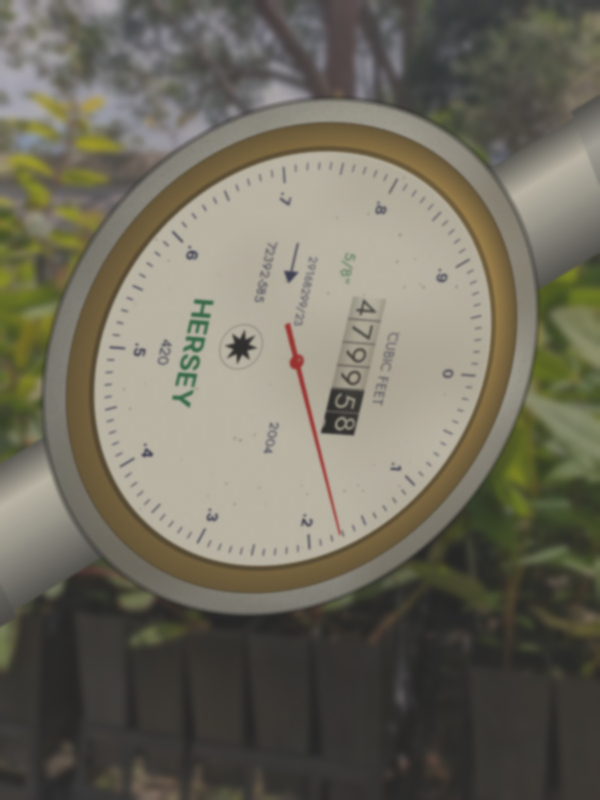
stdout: 479958.17 ft³
